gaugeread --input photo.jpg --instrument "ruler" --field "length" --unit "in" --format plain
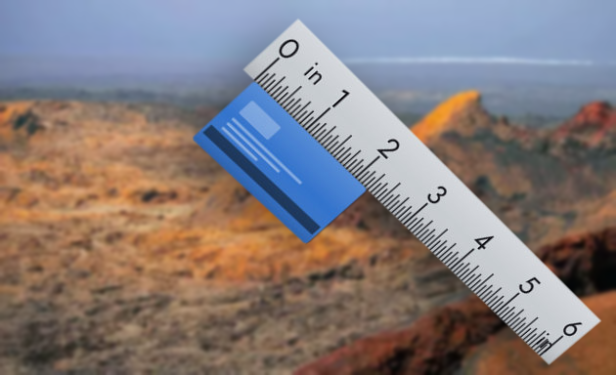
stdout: 2.25 in
